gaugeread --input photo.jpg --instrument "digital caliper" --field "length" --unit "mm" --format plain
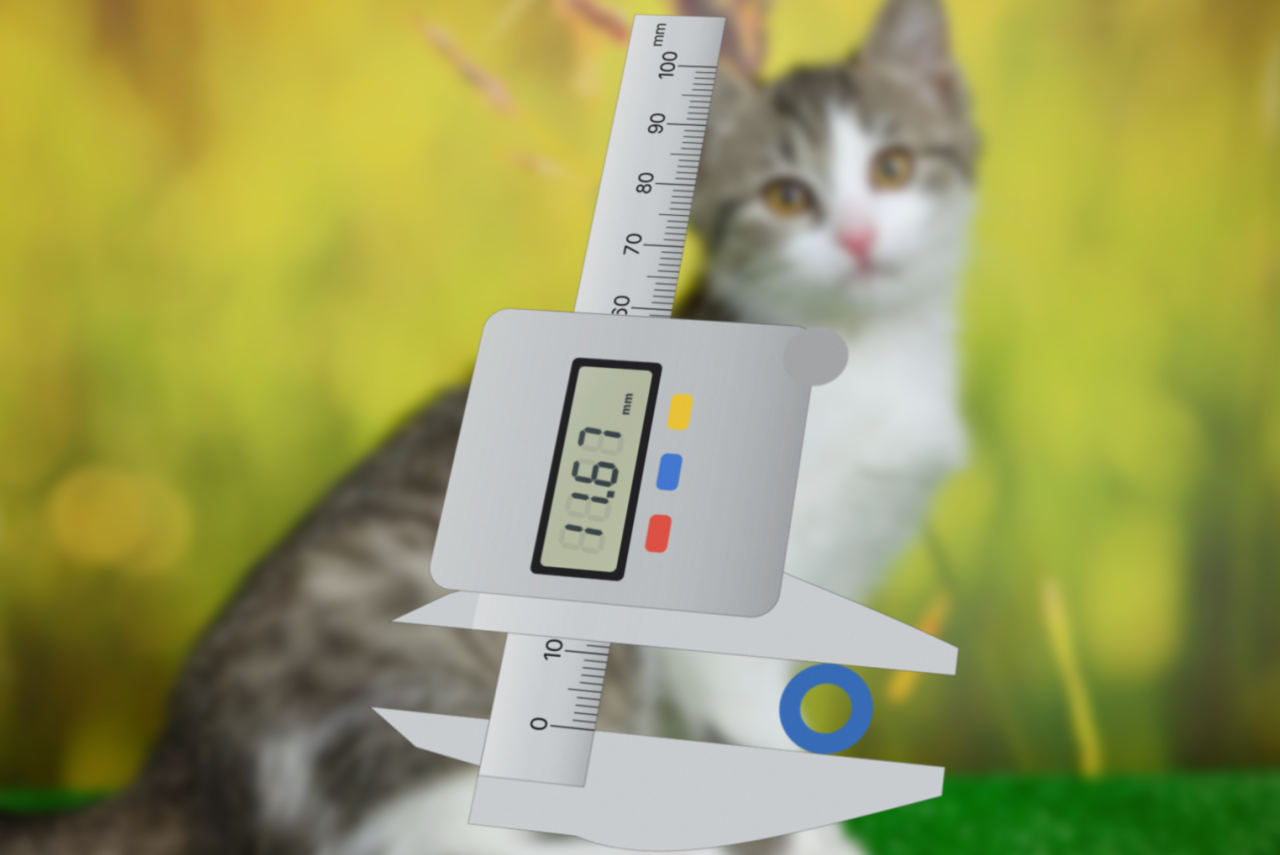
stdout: 11.67 mm
